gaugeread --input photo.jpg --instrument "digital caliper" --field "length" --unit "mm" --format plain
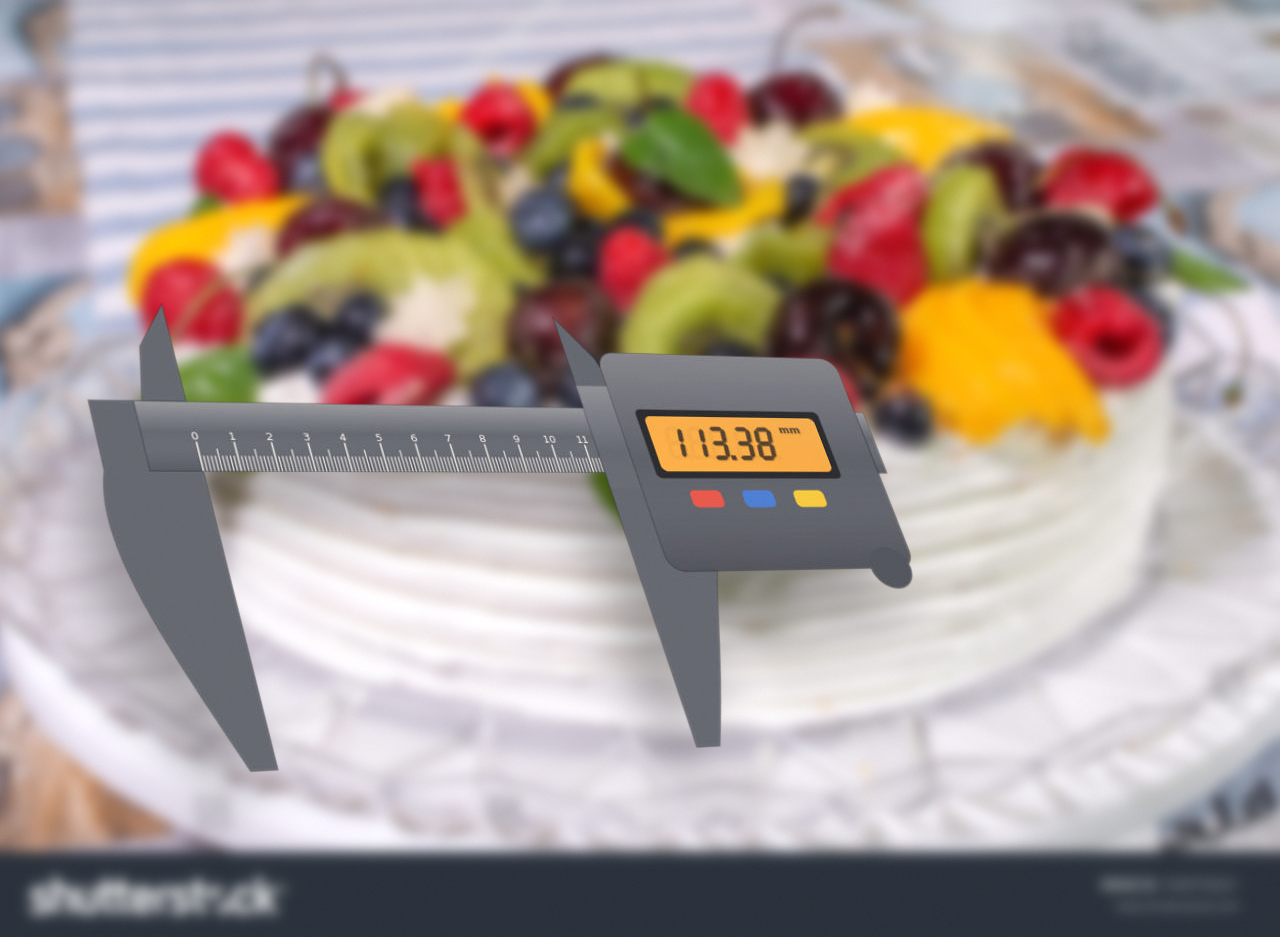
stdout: 113.38 mm
